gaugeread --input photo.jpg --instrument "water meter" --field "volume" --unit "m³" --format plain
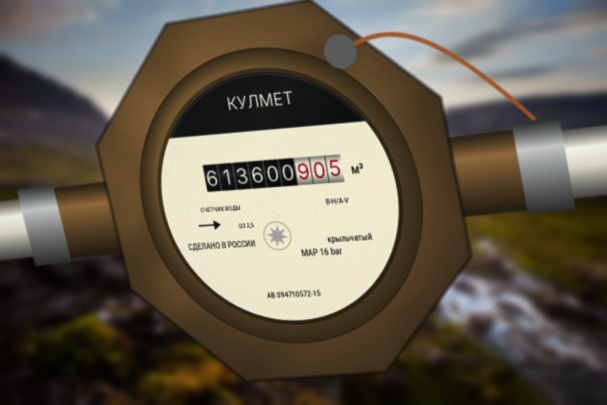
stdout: 613600.905 m³
